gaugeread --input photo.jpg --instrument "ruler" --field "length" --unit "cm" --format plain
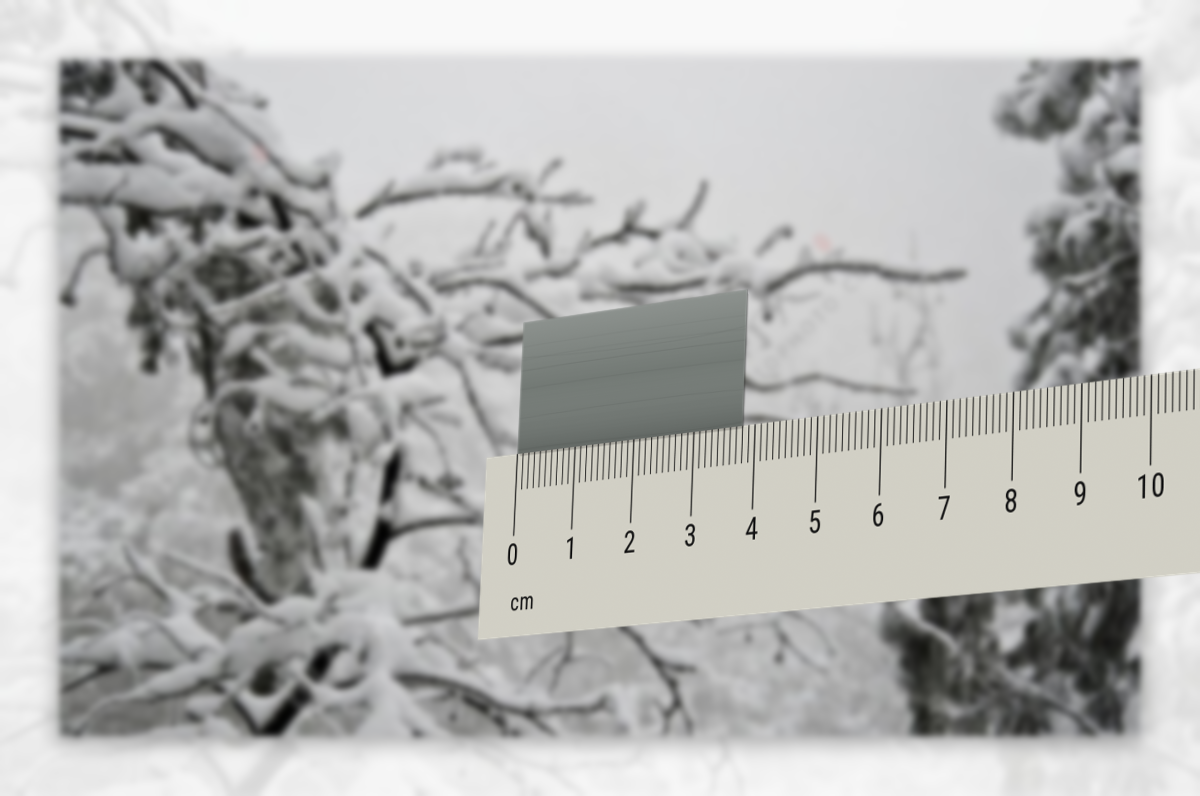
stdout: 3.8 cm
